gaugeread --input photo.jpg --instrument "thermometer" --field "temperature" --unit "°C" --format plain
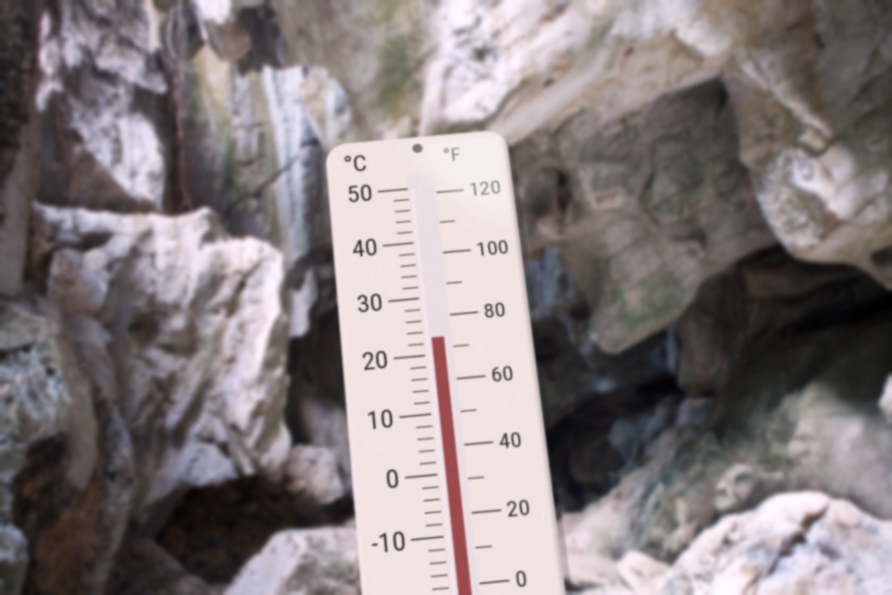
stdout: 23 °C
